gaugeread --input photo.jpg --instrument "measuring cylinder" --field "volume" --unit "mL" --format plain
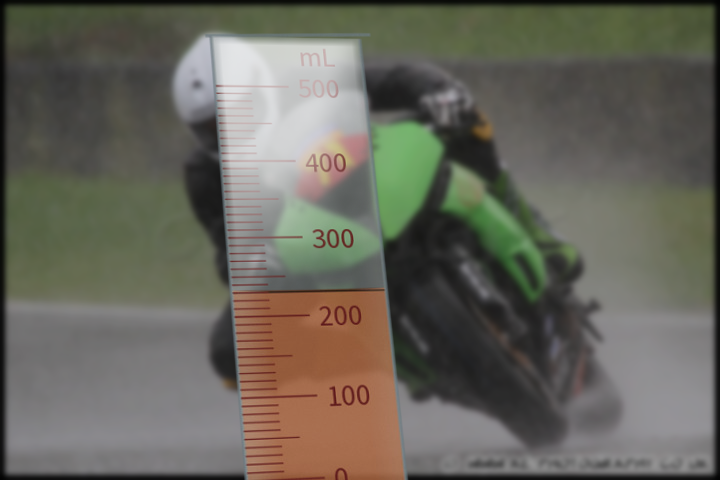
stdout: 230 mL
